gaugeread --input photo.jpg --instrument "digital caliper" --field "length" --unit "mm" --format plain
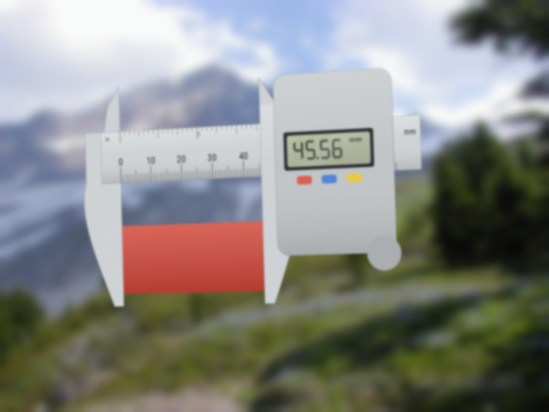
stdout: 45.56 mm
